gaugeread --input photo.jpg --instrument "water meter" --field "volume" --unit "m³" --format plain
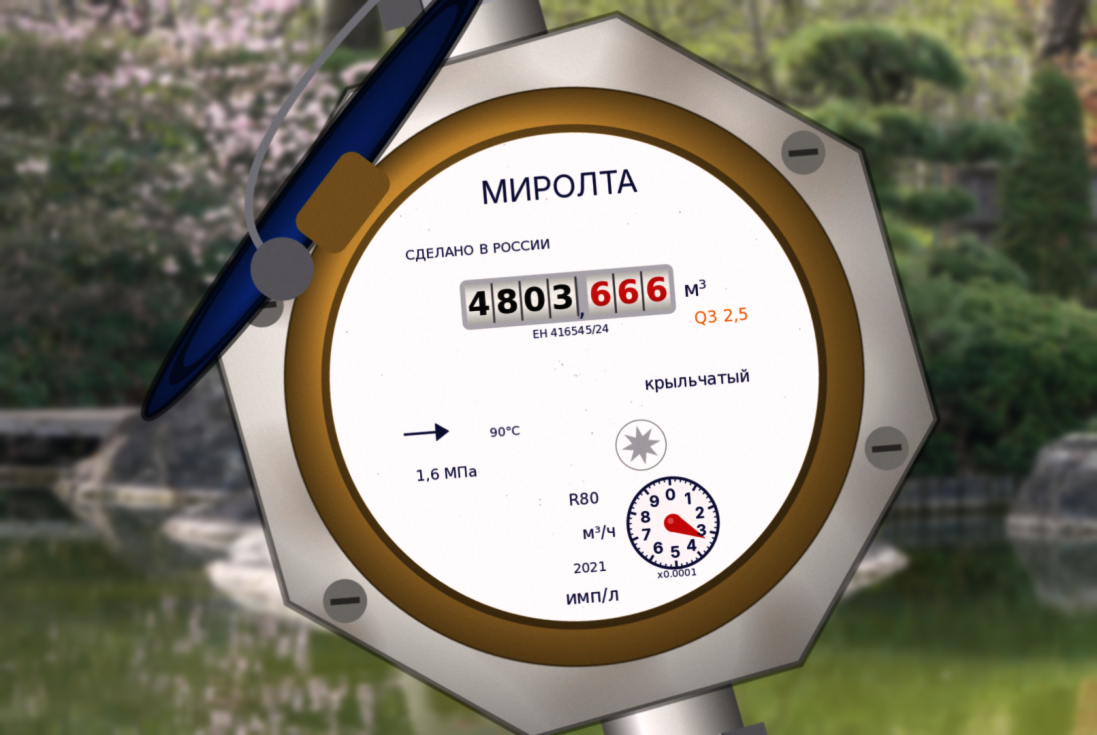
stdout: 4803.6663 m³
